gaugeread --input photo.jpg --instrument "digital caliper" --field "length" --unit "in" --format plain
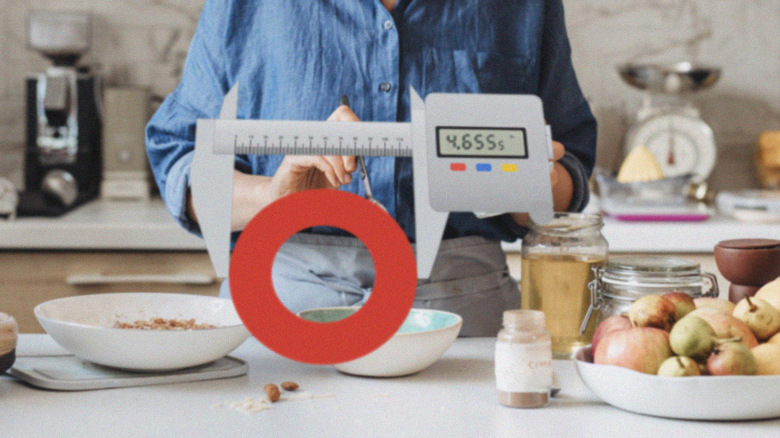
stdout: 4.6555 in
